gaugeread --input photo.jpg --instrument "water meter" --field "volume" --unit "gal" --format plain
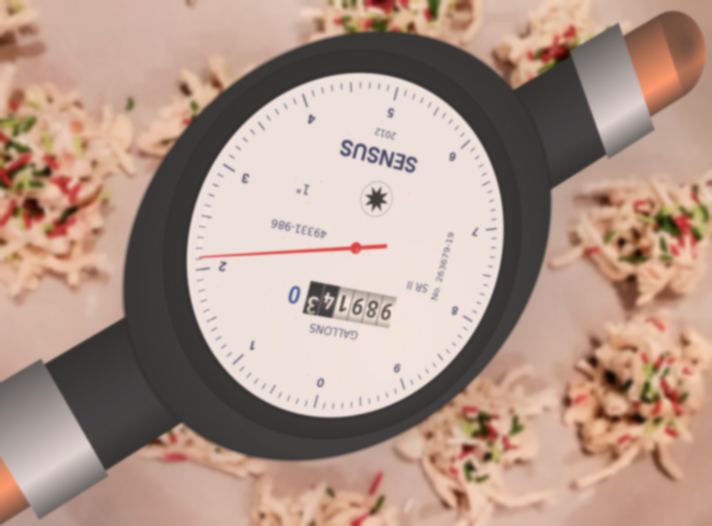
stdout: 9891432.1 gal
